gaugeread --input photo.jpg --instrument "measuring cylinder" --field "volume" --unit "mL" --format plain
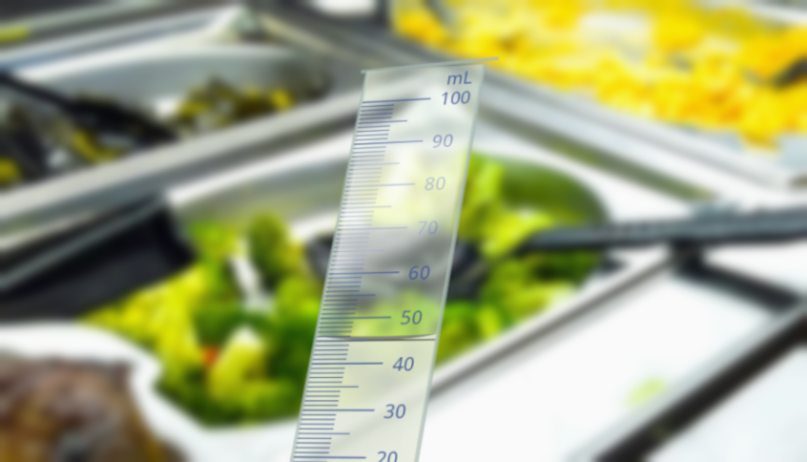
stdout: 45 mL
